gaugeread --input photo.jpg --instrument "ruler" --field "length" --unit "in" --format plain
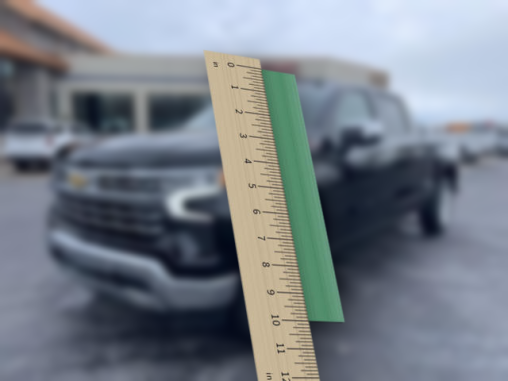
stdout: 10 in
